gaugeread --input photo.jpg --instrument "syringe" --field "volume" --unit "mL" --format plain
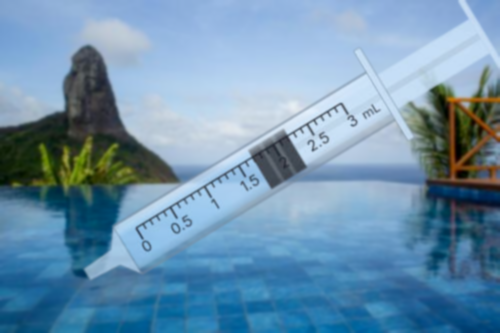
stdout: 1.7 mL
